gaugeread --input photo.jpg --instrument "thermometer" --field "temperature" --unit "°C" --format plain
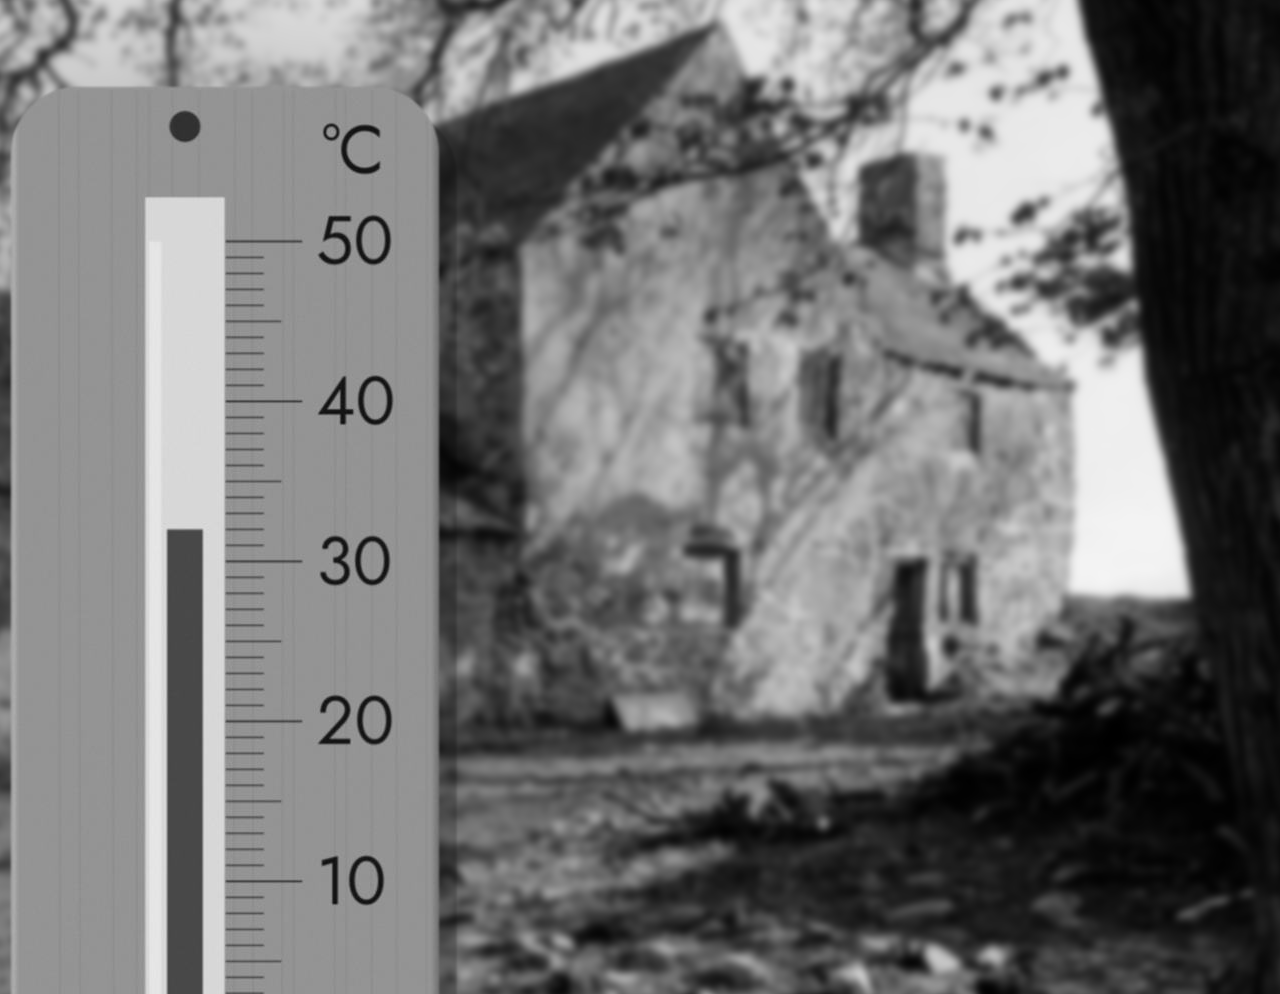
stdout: 32 °C
